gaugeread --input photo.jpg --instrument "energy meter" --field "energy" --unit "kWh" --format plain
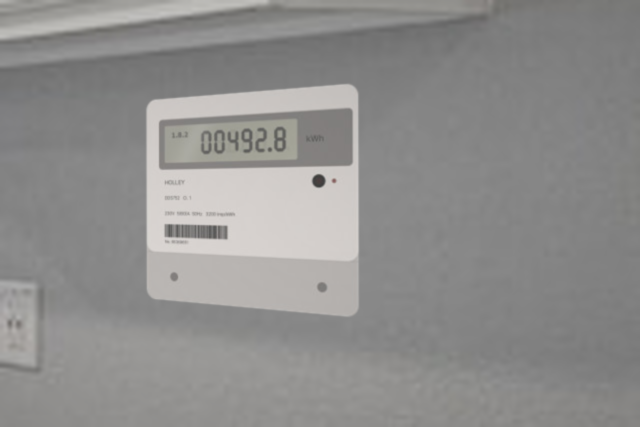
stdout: 492.8 kWh
